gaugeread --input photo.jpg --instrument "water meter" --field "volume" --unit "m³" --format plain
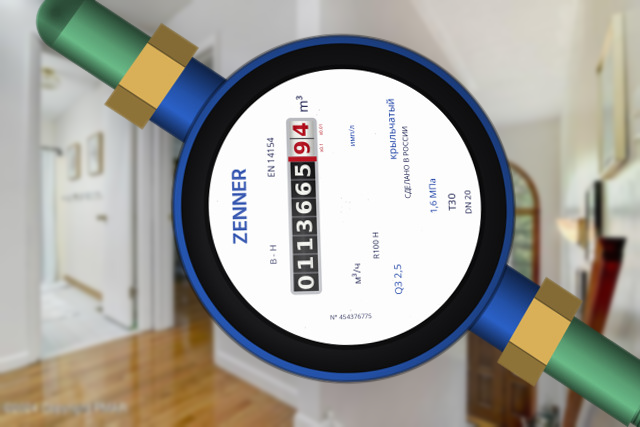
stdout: 113665.94 m³
